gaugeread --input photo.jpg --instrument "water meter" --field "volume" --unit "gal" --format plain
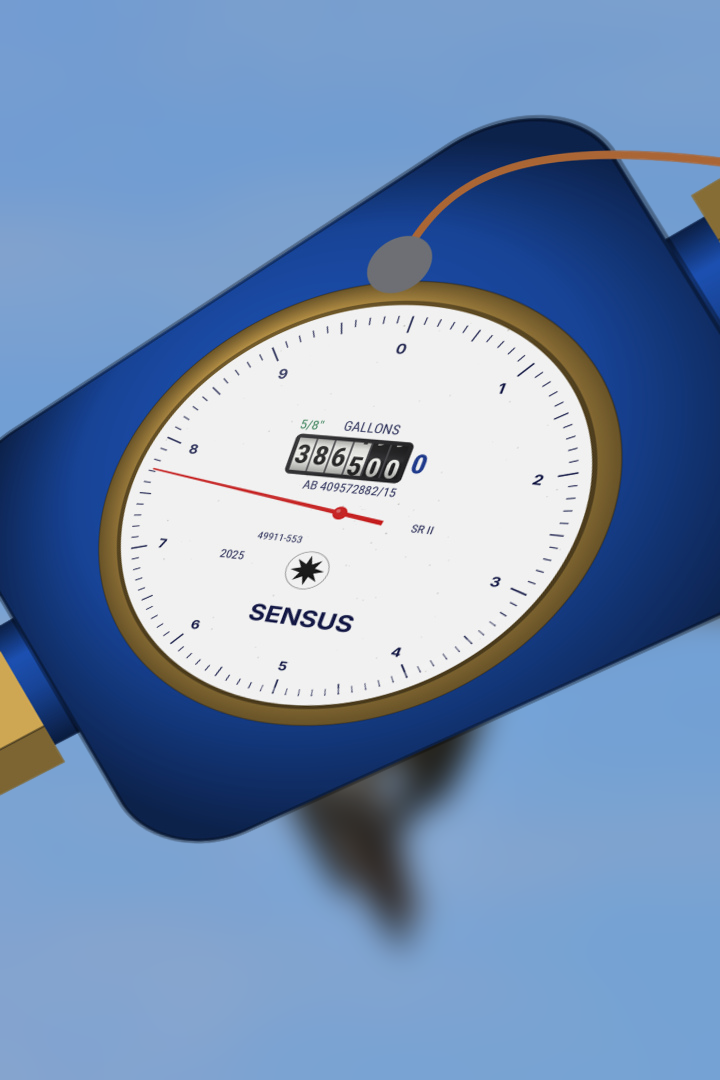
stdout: 3864997.7 gal
